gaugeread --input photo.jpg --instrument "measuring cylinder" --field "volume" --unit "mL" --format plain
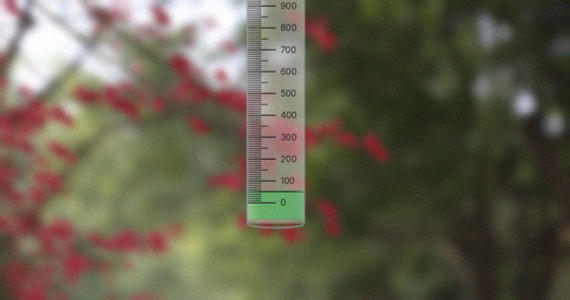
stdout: 50 mL
